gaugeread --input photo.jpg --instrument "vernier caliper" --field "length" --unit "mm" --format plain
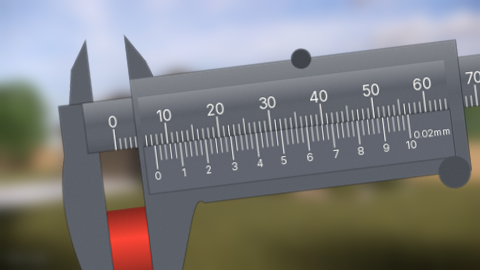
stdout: 7.5 mm
